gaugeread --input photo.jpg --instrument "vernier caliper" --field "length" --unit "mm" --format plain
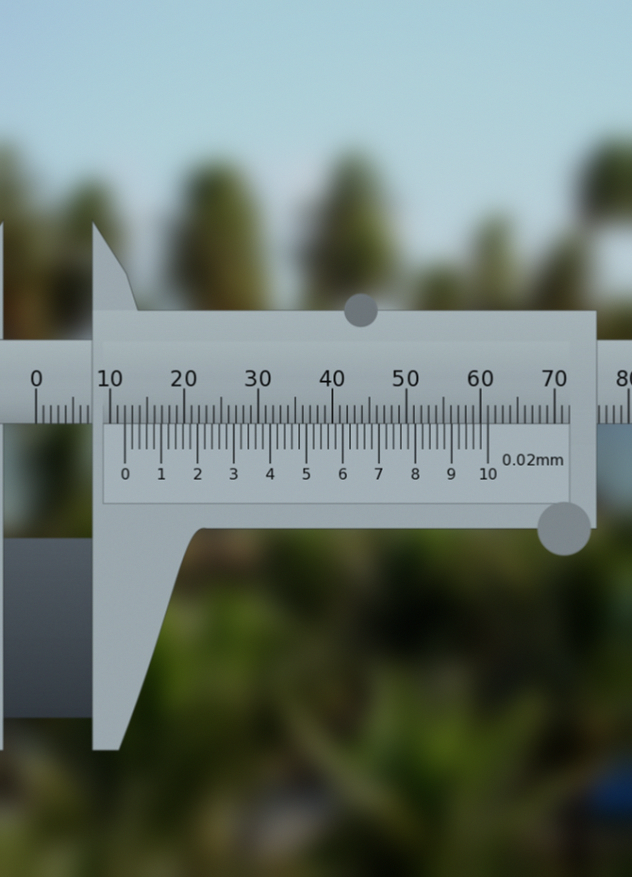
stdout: 12.0 mm
